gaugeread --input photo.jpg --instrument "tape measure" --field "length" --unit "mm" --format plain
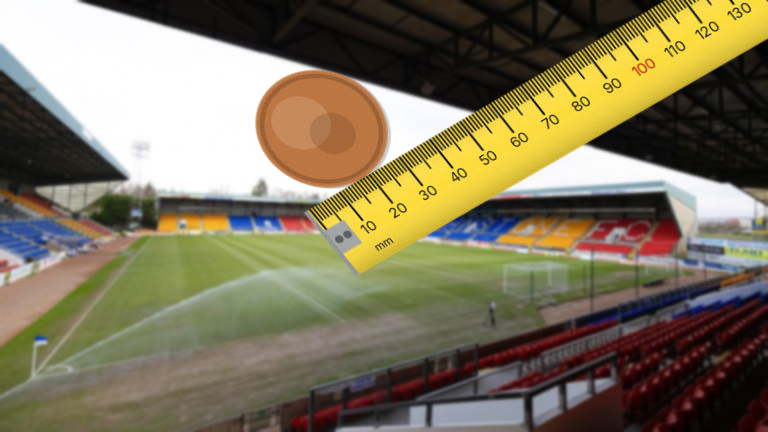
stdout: 35 mm
